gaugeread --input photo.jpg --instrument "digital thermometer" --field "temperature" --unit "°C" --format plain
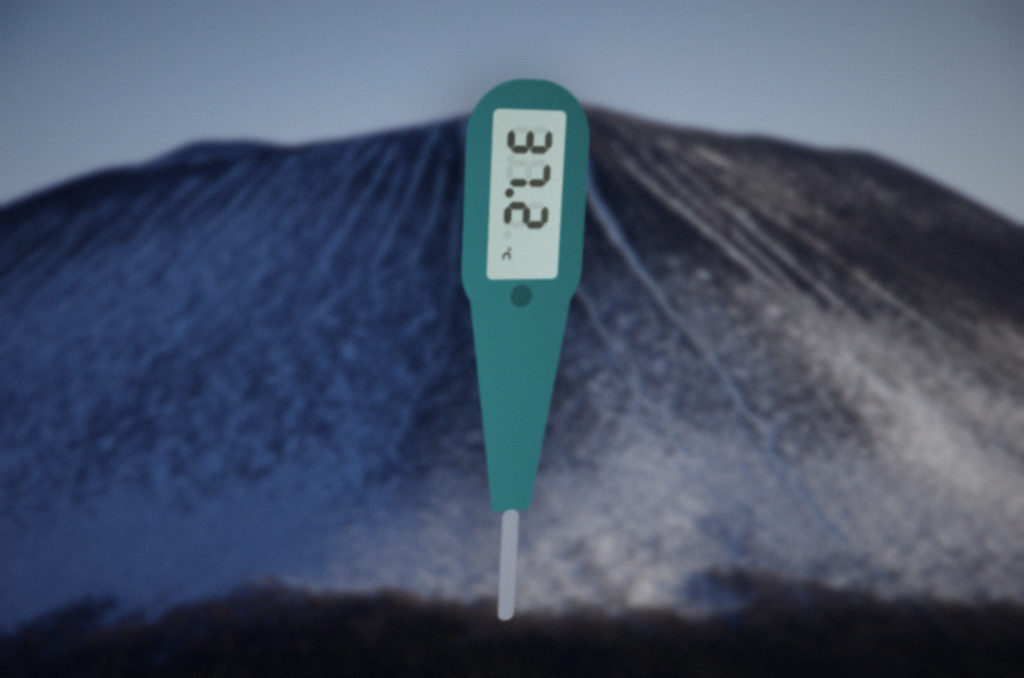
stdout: 37.2 °C
